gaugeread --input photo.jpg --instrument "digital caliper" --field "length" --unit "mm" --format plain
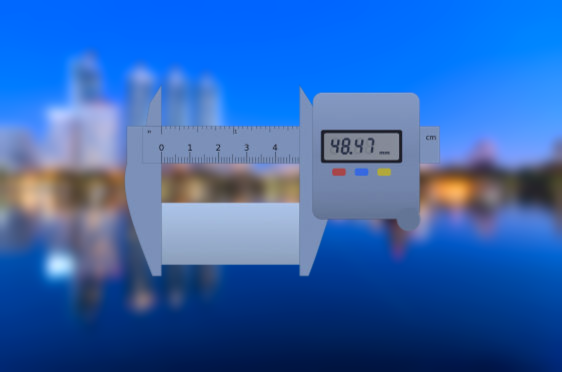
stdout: 48.47 mm
